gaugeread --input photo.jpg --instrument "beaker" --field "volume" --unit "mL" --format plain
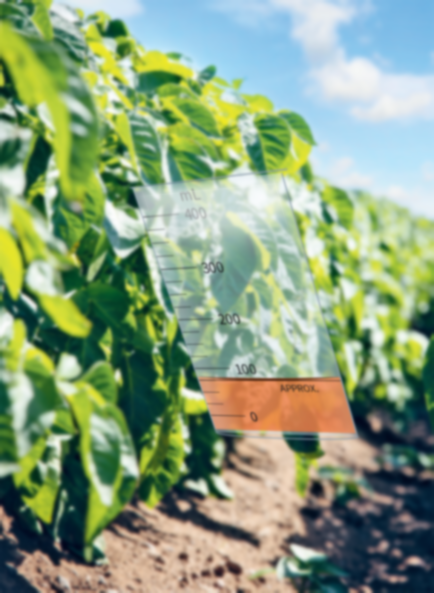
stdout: 75 mL
